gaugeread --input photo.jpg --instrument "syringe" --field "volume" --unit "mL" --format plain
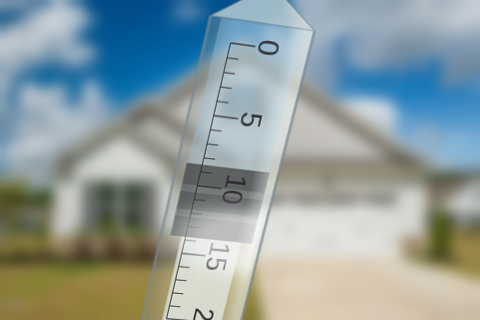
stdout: 8.5 mL
